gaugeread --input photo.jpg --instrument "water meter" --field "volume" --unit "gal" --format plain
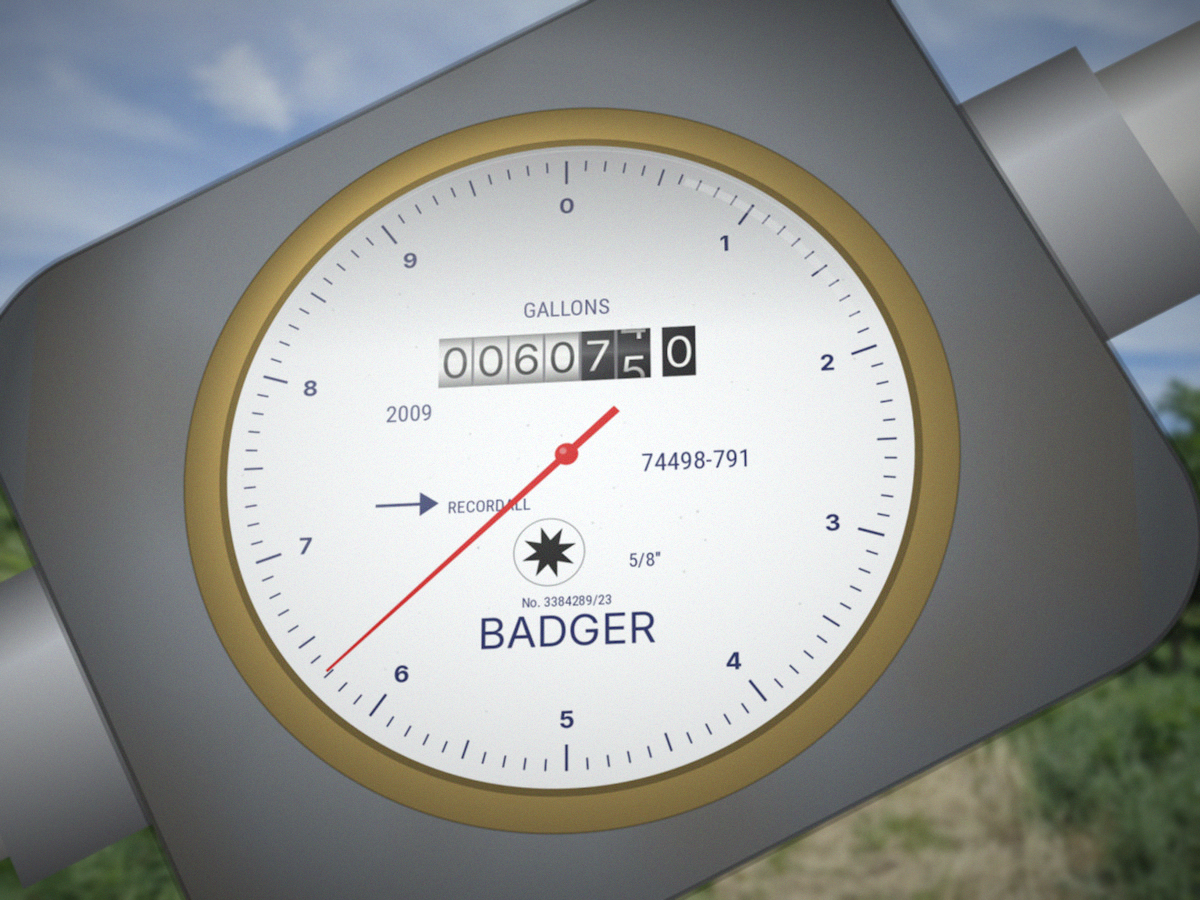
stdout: 60746.3 gal
